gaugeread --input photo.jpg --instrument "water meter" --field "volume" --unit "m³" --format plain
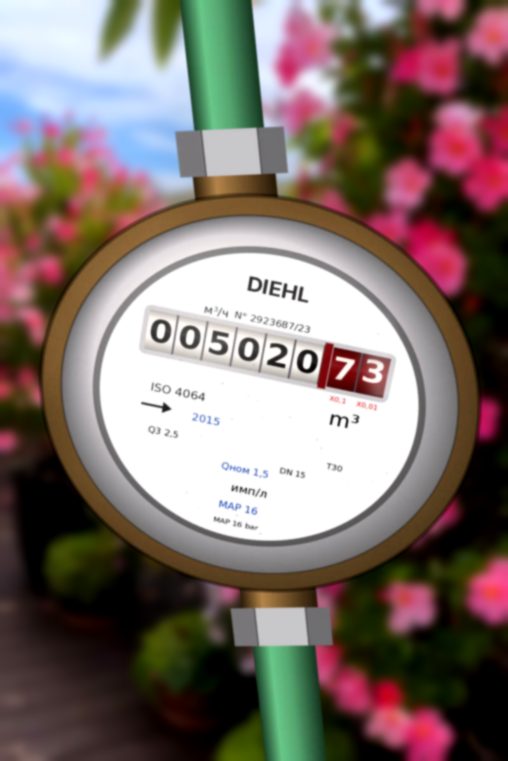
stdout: 5020.73 m³
